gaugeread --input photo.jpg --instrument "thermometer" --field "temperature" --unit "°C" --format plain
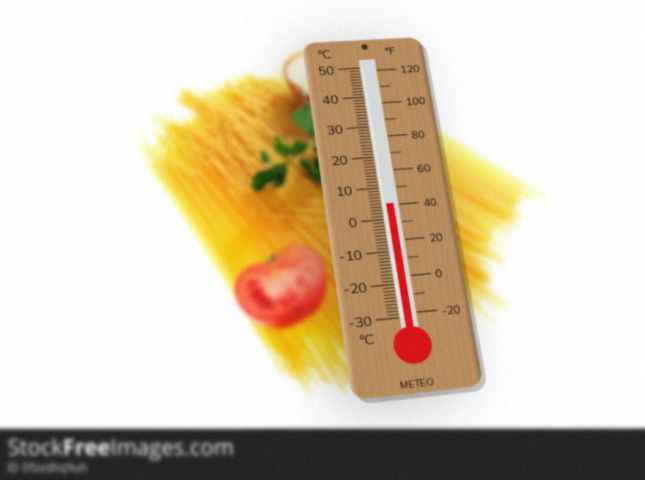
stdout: 5 °C
